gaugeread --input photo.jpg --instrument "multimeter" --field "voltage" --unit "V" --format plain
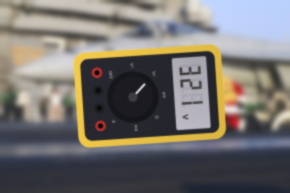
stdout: 321 V
